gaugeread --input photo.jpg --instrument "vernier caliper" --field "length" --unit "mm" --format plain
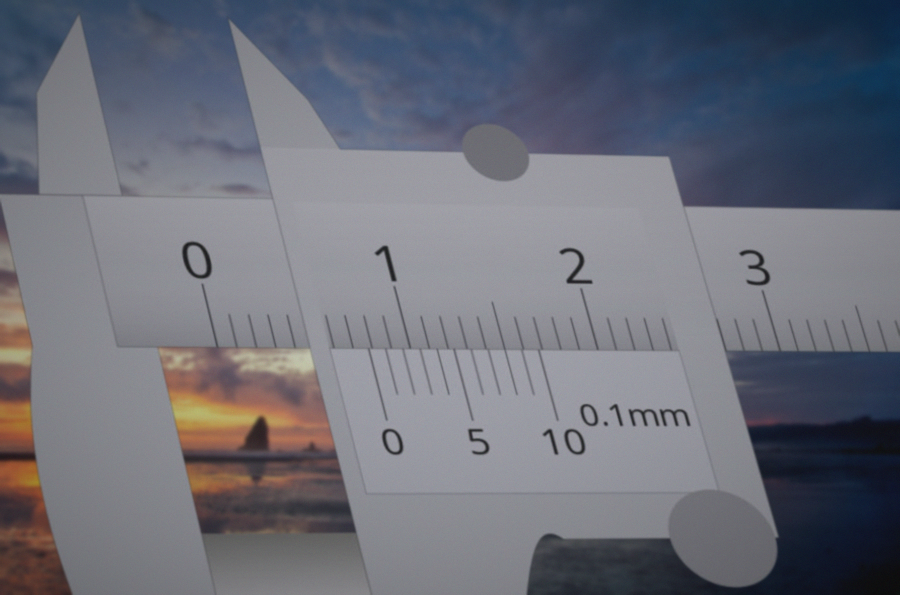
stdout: 7.8 mm
